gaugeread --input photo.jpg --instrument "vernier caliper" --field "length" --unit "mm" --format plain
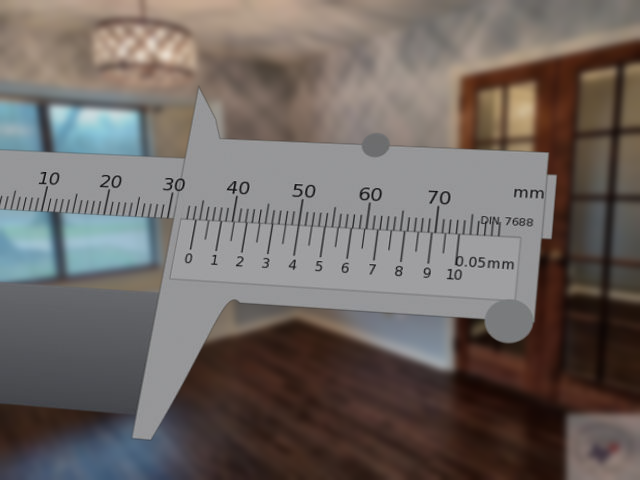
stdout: 34.4 mm
